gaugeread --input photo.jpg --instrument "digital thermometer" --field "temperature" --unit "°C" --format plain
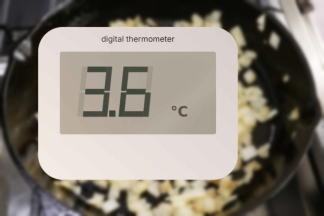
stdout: 3.6 °C
